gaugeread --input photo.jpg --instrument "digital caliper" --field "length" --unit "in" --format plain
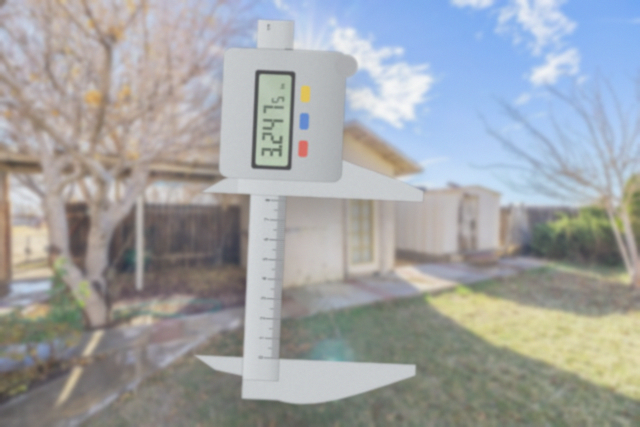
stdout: 3.2475 in
